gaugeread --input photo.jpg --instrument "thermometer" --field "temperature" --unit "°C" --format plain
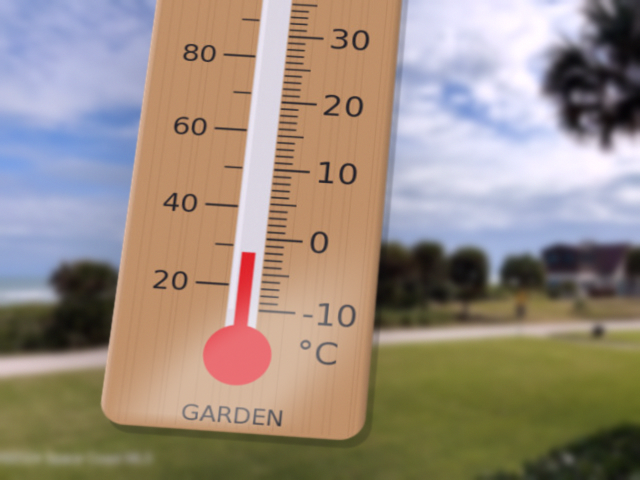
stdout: -2 °C
